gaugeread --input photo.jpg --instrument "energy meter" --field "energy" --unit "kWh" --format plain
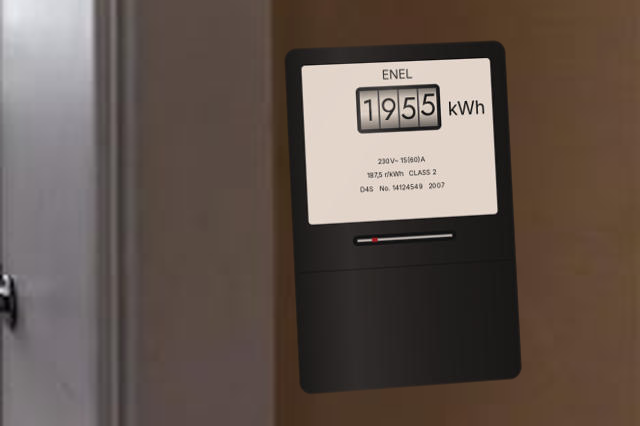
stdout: 1955 kWh
